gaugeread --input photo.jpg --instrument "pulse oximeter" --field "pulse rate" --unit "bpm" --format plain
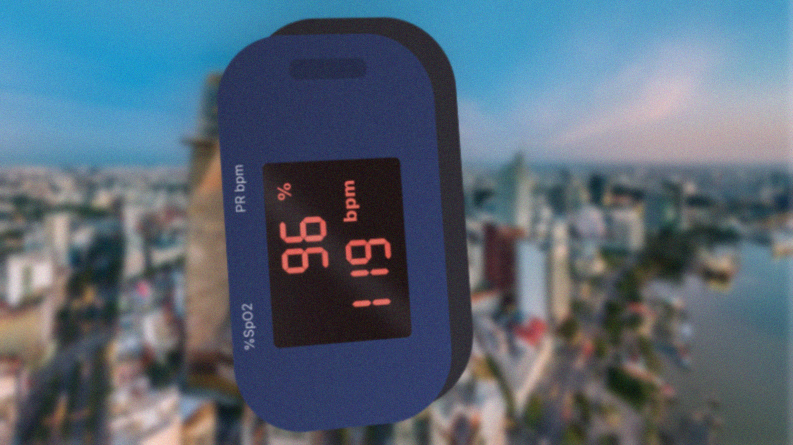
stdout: 119 bpm
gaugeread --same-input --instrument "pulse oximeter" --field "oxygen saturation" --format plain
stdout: 96 %
